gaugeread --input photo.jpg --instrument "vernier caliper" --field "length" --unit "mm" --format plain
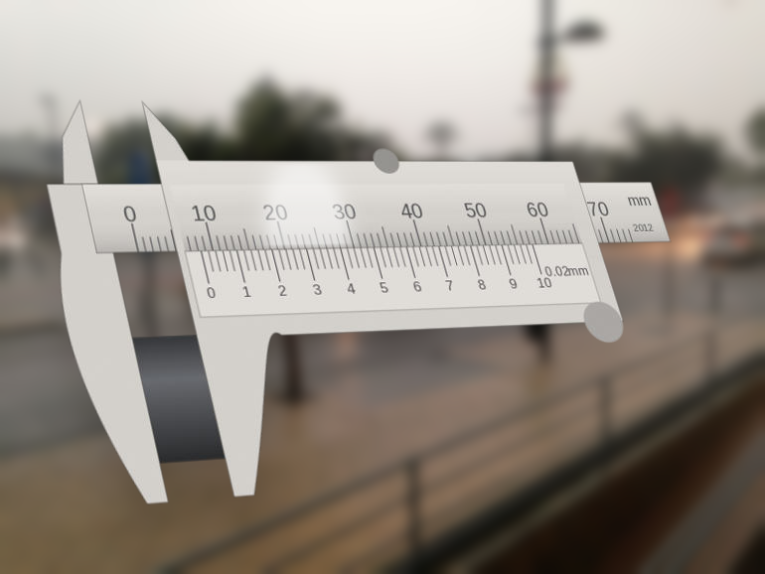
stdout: 8.4 mm
